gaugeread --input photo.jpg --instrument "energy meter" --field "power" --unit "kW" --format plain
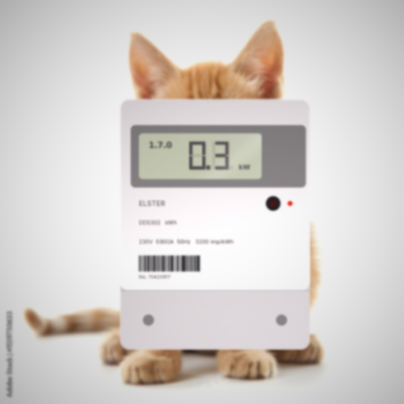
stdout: 0.3 kW
